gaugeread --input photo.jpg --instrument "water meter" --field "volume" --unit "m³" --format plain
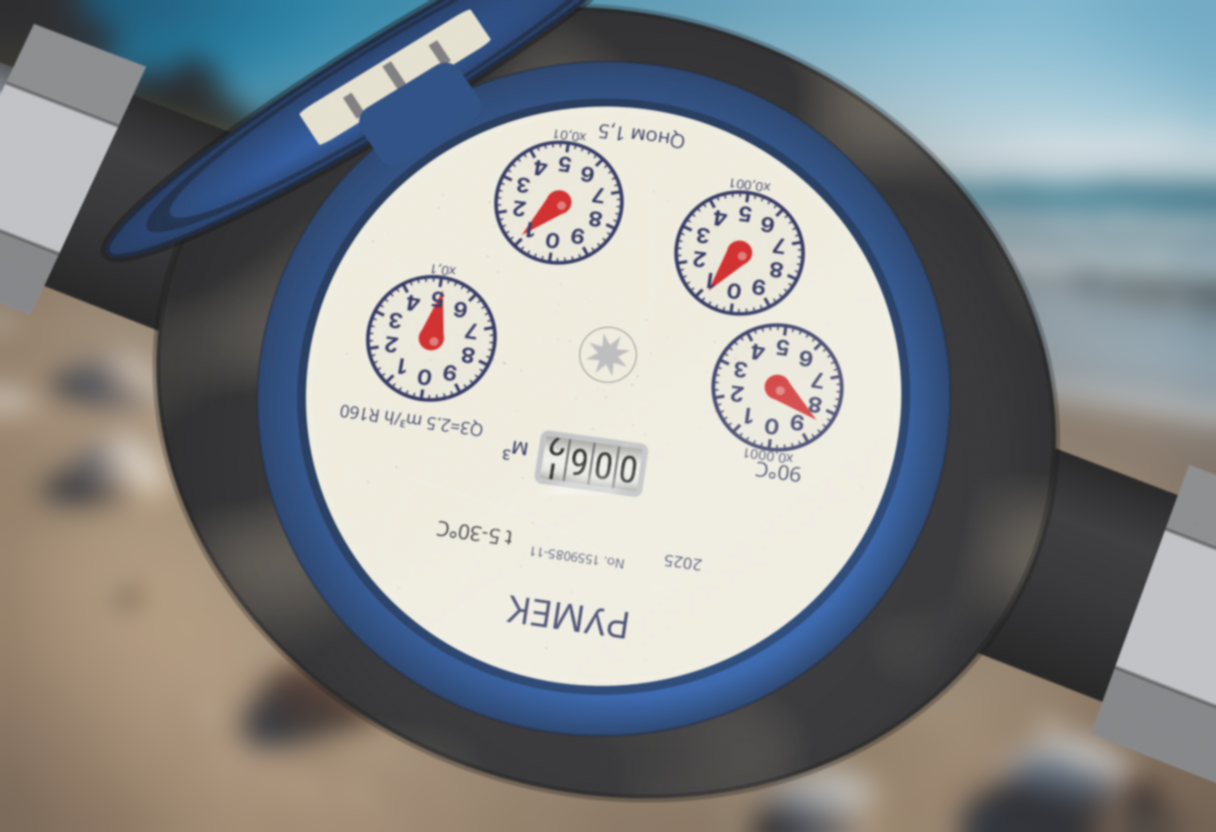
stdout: 61.5108 m³
